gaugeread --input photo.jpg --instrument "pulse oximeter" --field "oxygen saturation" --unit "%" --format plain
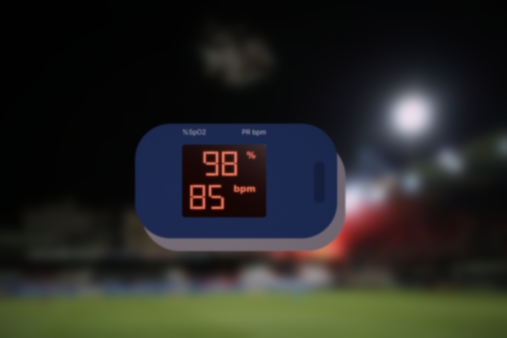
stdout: 98 %
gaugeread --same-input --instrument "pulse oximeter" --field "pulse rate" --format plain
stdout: 85 bpm
